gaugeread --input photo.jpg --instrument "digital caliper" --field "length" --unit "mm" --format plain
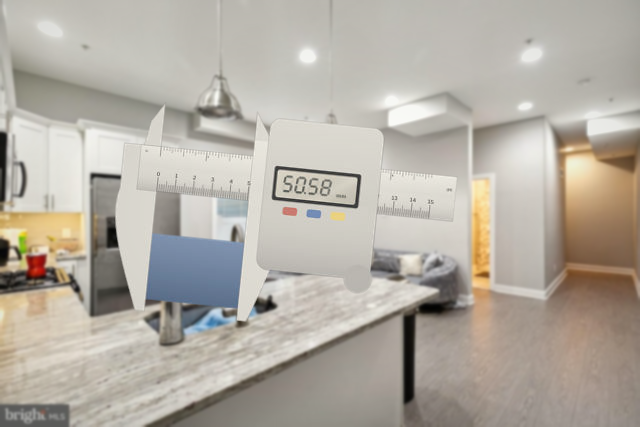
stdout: 50.58 mm
